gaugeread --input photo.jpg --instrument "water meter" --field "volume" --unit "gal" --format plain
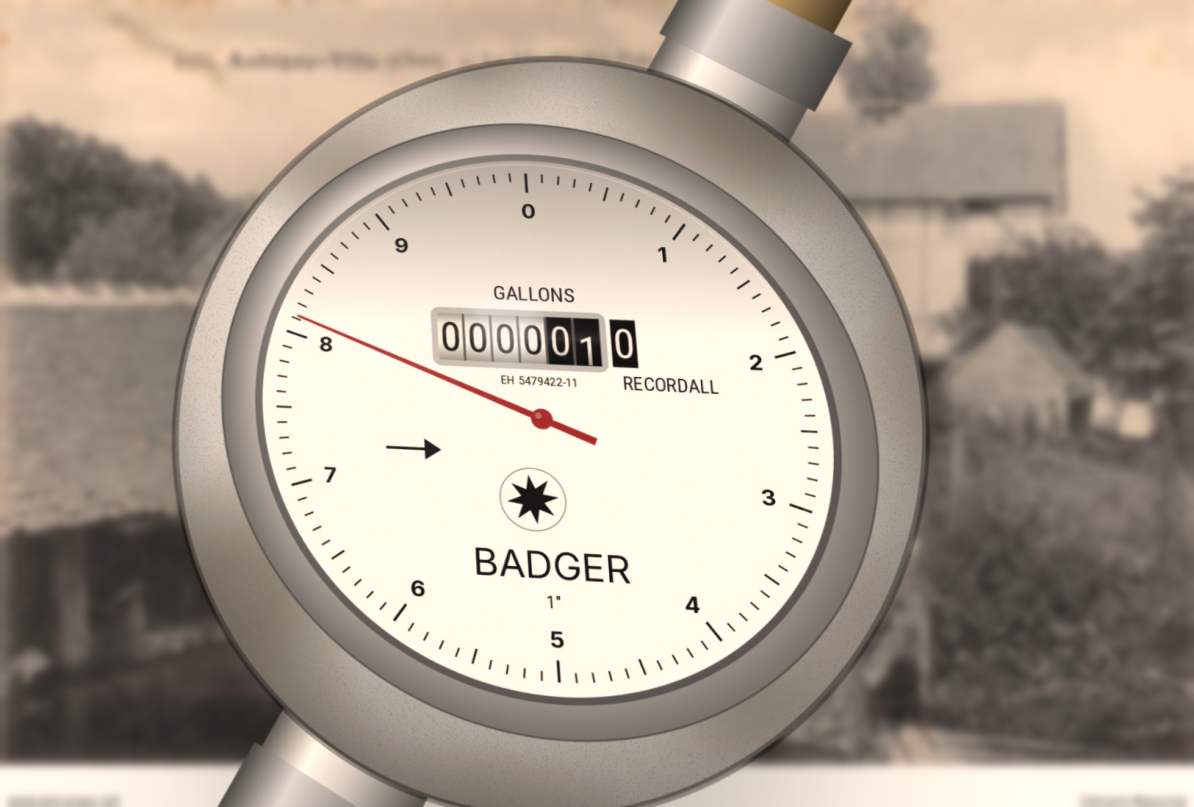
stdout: 8.1 gal
